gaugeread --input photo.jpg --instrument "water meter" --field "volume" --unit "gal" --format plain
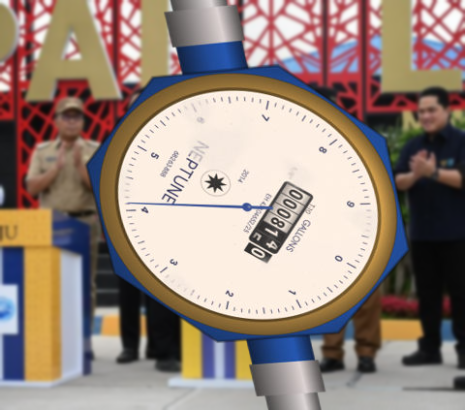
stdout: 8144.1 gal
